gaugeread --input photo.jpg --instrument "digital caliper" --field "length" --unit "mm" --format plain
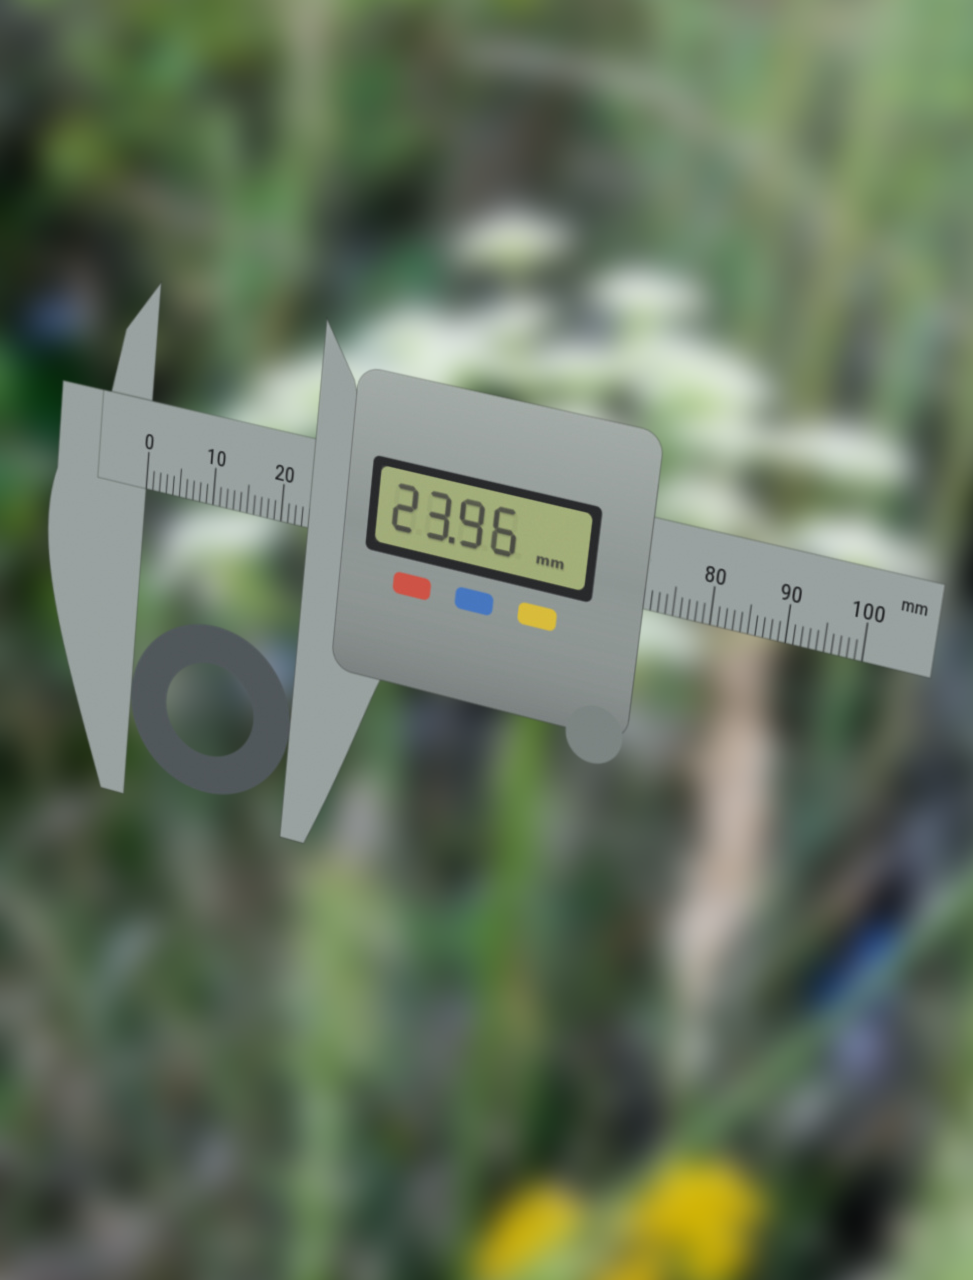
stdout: 23.96 mm
